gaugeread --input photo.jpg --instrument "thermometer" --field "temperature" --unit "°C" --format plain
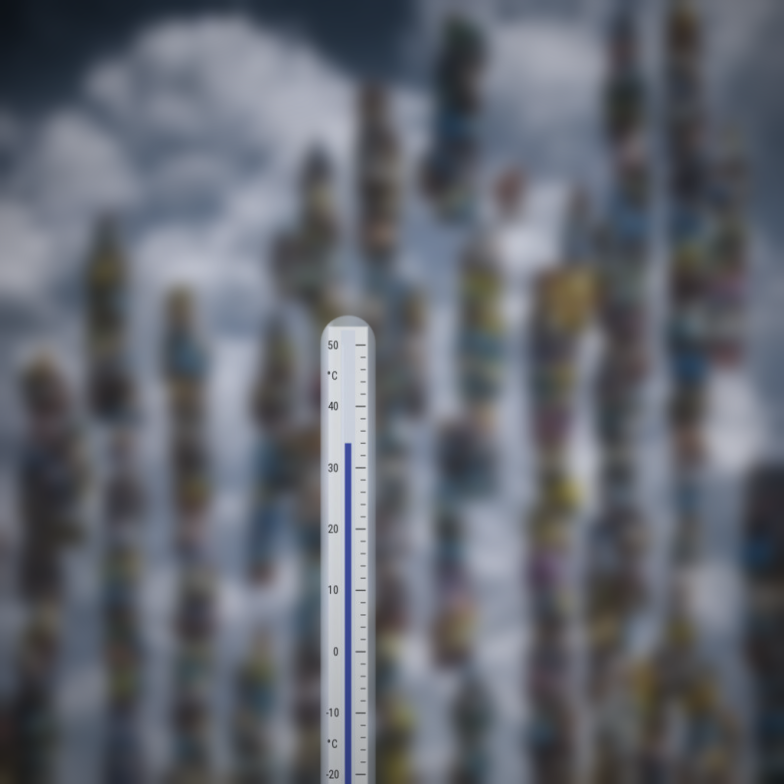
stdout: 34 °C
